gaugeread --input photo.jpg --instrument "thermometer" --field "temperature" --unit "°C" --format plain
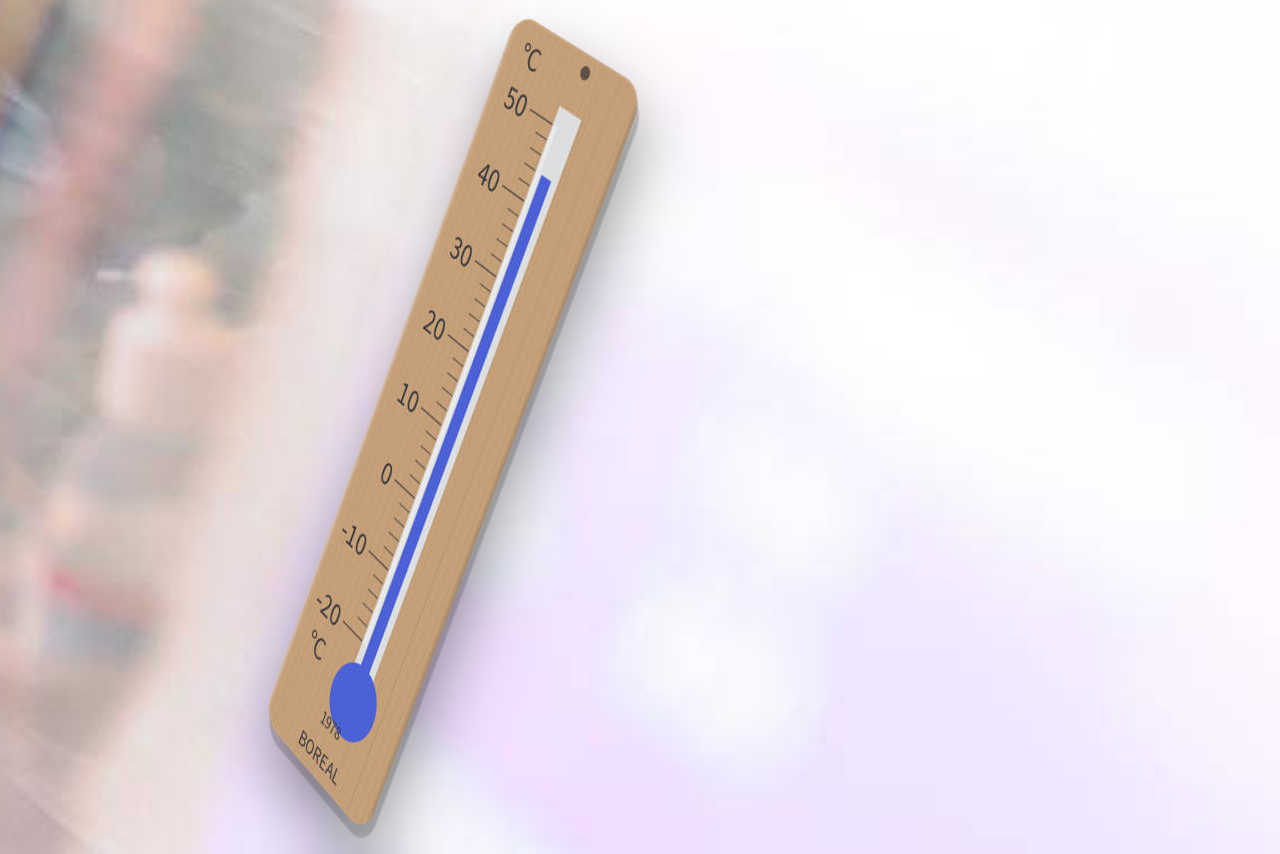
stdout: 44 °C
